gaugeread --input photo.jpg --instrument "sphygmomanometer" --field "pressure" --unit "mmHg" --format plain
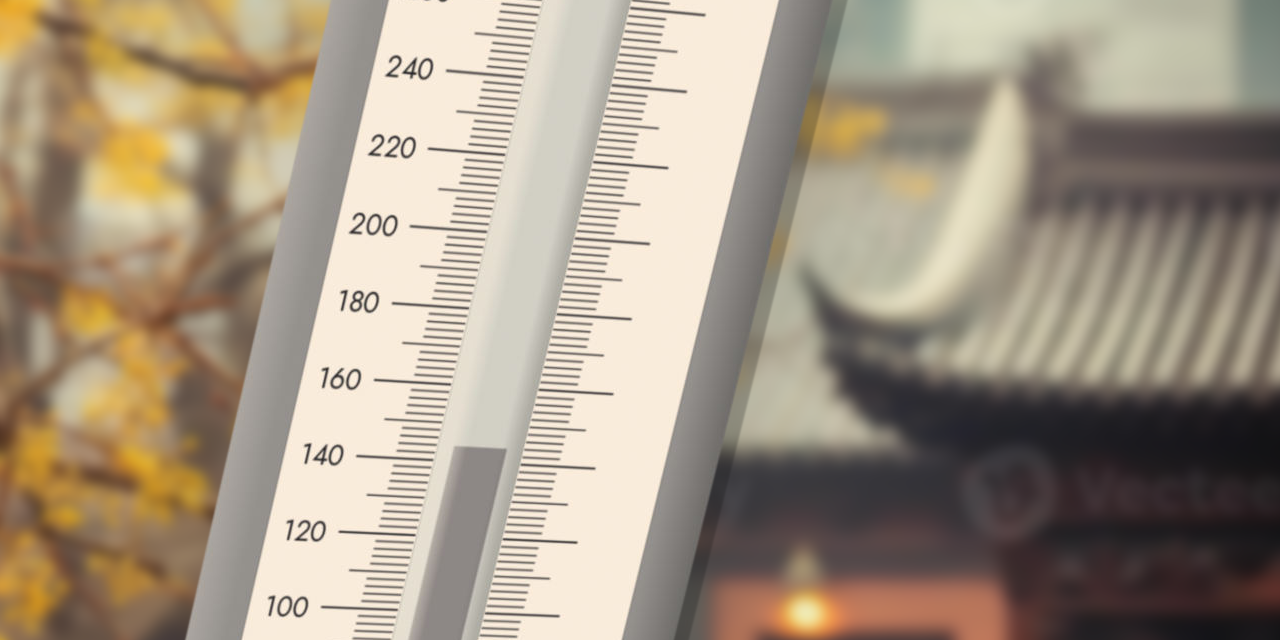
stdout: 144 mmHg
